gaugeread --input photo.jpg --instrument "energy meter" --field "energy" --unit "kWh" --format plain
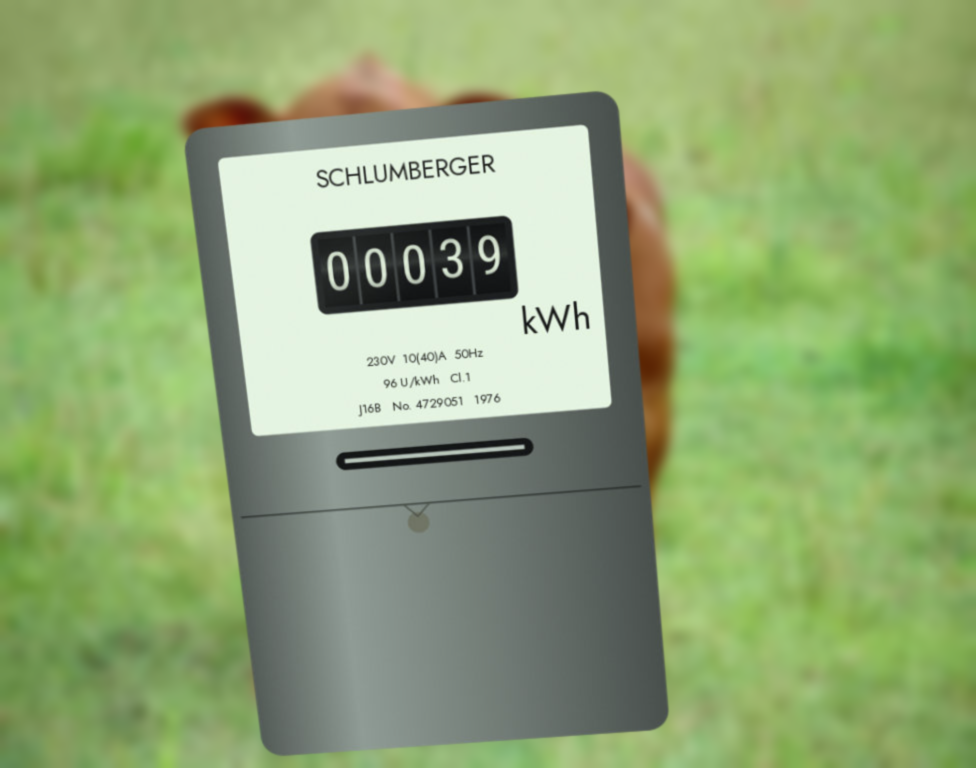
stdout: 39 kWh
